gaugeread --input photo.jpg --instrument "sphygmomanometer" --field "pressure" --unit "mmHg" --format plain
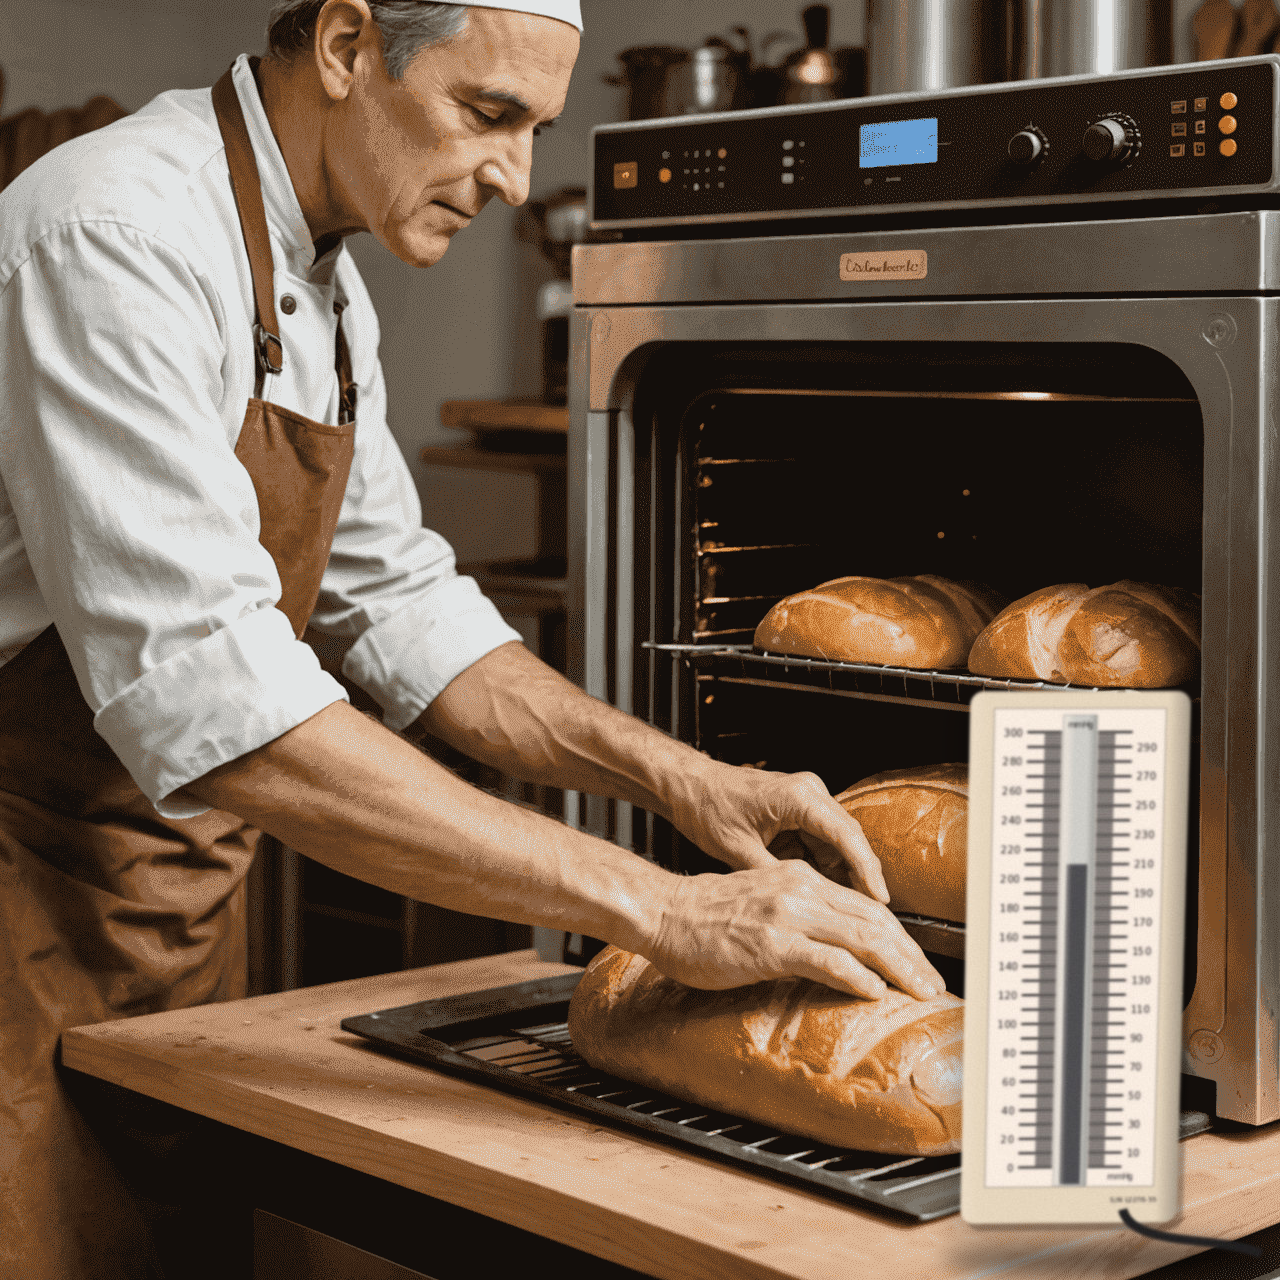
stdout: 210 mmHg
